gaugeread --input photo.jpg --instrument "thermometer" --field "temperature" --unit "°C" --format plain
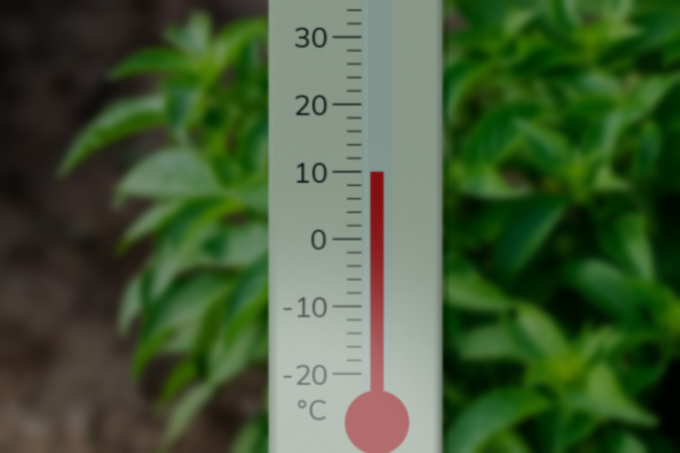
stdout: 10 °C
